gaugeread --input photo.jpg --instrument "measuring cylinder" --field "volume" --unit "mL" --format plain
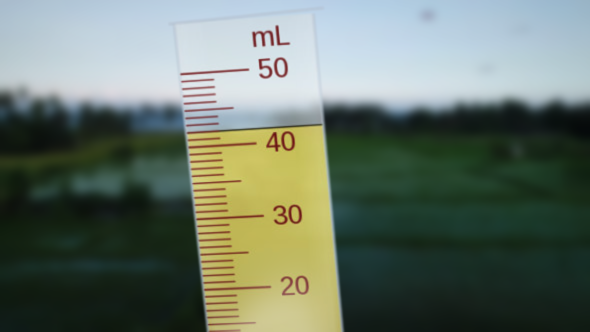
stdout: 42 mL
